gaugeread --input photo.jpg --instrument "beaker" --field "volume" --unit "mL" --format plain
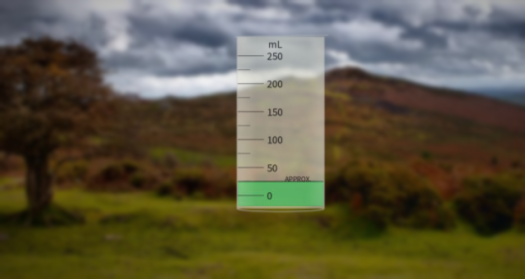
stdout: 25 mL
